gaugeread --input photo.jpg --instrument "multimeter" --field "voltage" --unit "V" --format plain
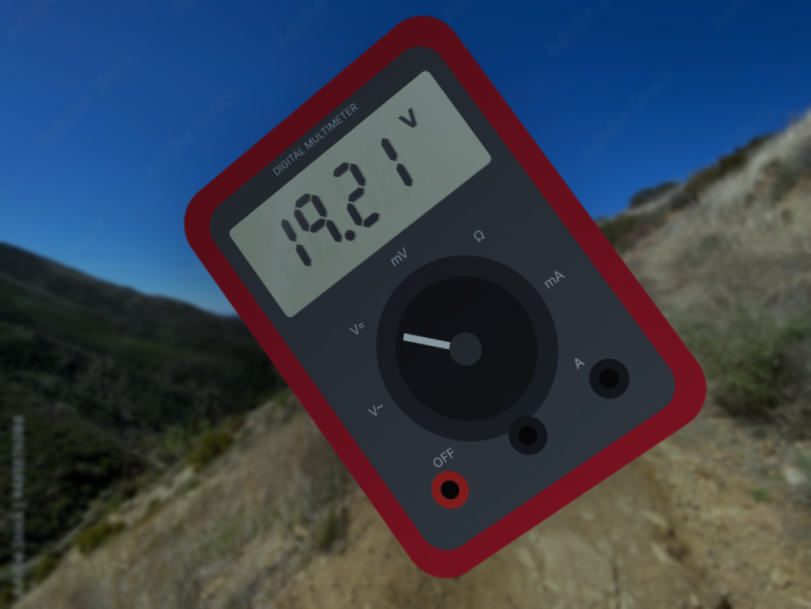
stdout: 19.21 V
